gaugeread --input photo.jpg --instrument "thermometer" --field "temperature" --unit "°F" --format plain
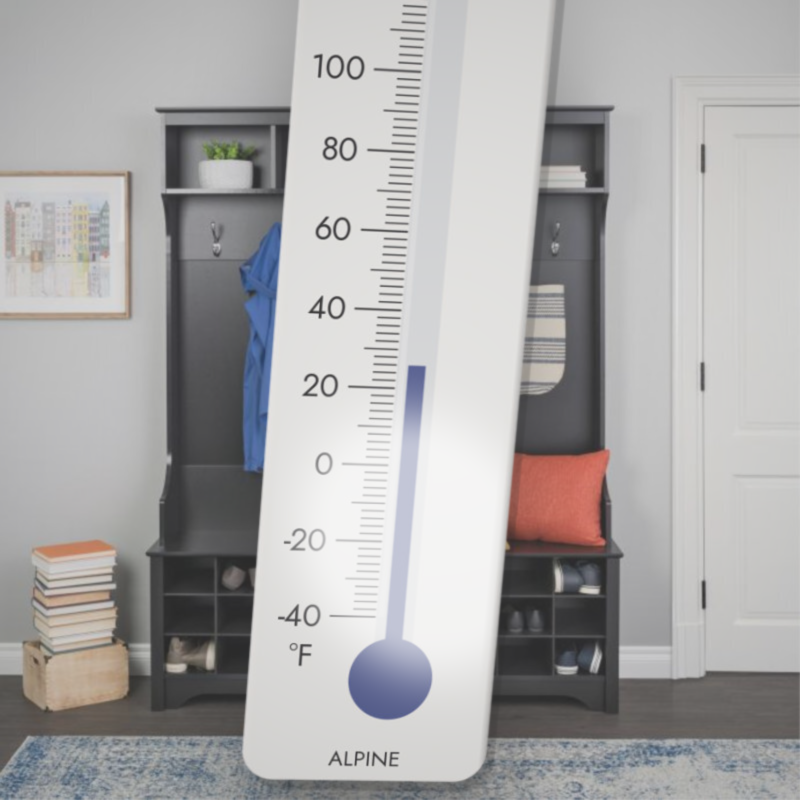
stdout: 26 °F
